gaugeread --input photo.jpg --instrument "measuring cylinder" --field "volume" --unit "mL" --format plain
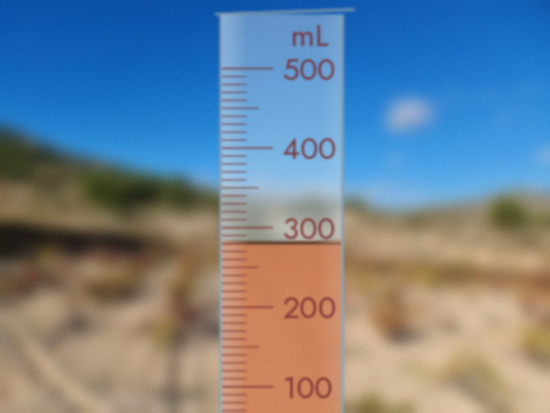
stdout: 280 mL
